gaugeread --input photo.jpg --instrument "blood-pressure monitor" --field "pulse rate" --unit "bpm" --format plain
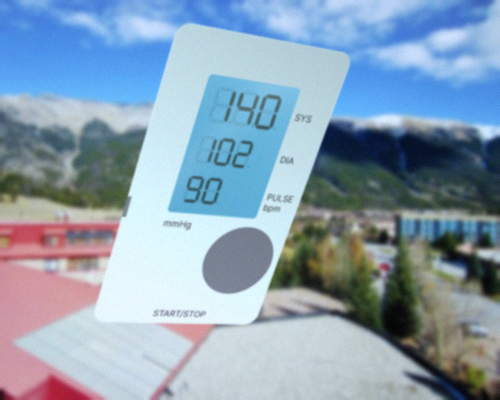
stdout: 90 bpm
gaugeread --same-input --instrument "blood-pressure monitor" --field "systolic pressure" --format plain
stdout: 140 mmHg
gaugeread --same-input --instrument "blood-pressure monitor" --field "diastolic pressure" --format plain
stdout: 102 mmHg
